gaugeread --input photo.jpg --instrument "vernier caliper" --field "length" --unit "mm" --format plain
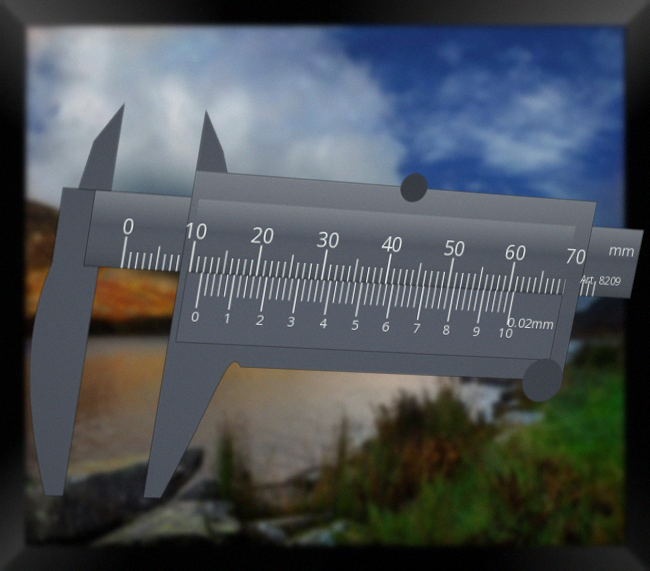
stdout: 11.8 mm
